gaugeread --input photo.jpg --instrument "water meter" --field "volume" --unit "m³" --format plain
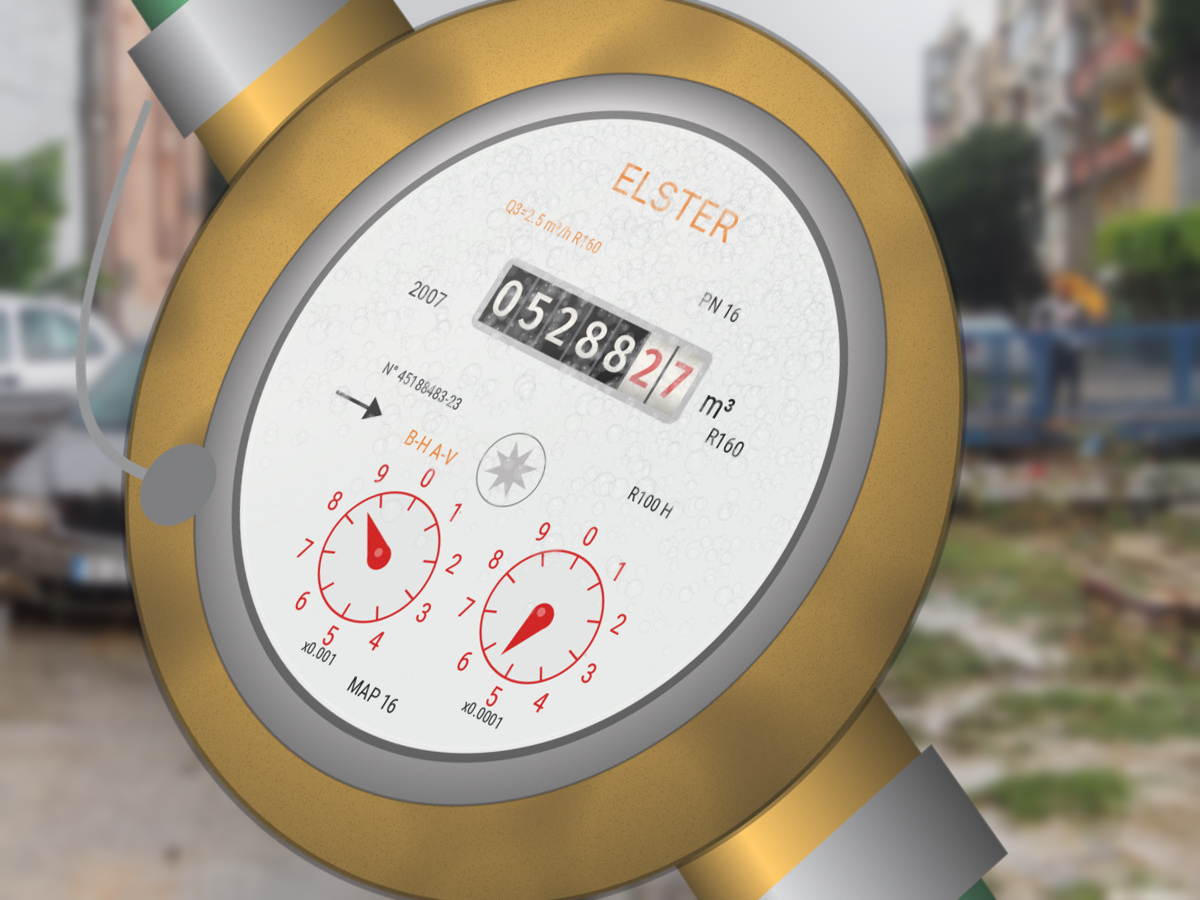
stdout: 5288.2785 m³
